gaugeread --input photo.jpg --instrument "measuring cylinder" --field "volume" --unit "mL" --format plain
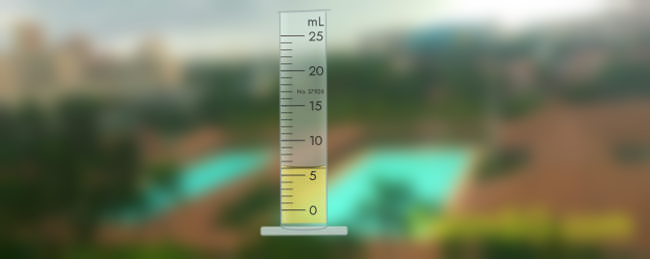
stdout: 6 mL
